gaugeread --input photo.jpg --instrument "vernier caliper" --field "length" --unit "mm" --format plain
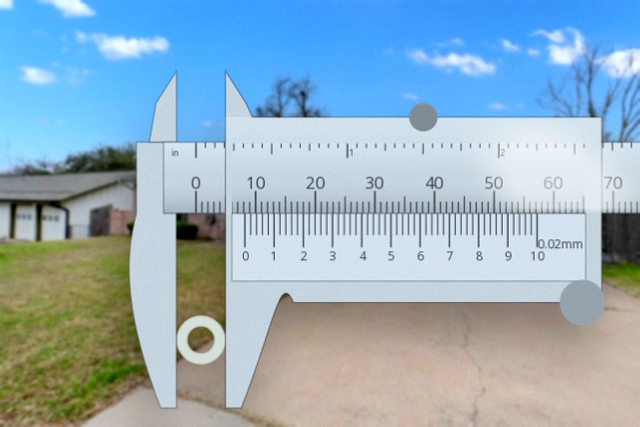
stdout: 8.2 mm
